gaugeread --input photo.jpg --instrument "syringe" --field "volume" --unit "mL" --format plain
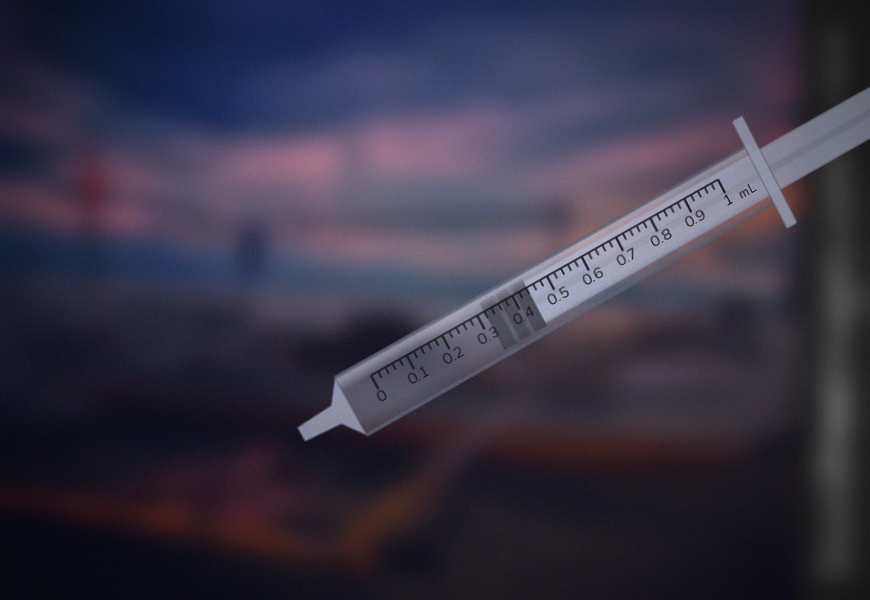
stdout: 0.32 mL
